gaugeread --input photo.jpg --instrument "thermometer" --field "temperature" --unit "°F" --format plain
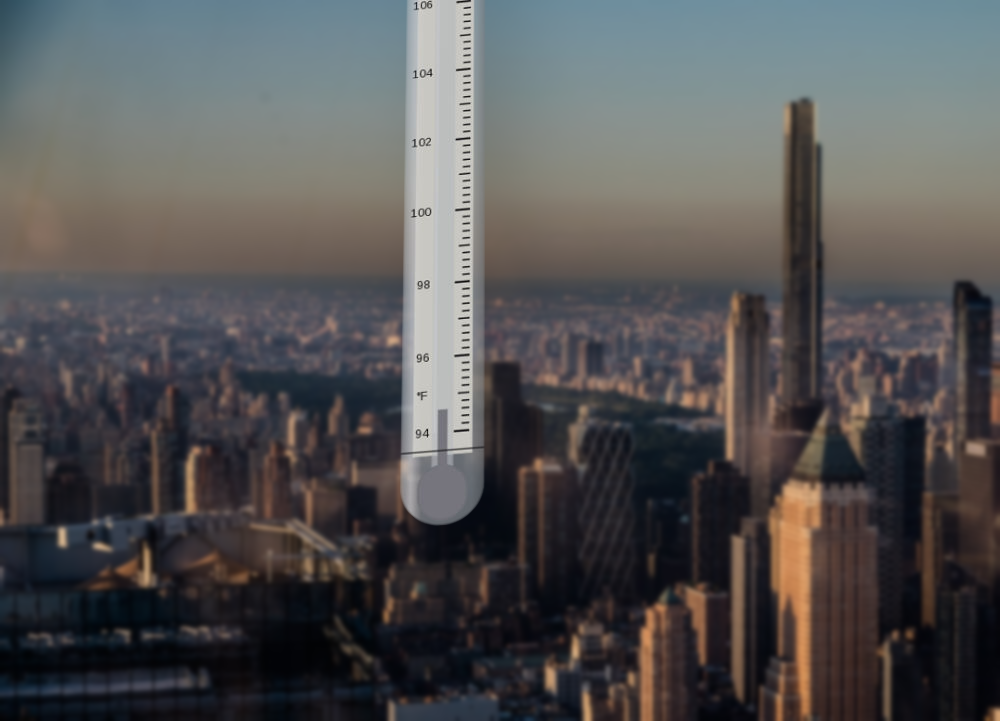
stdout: 94.6 °F
